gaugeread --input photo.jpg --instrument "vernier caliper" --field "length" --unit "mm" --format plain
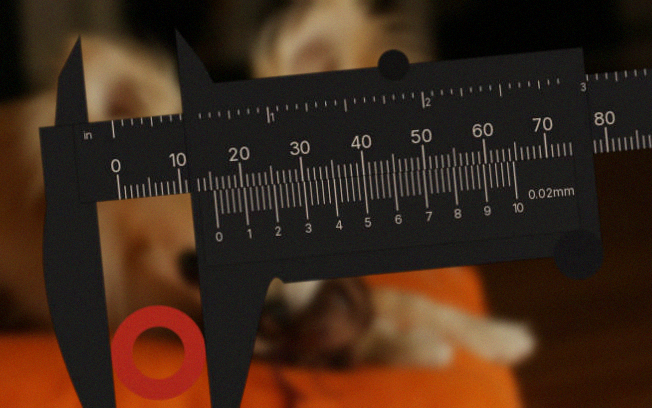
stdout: 15.5 mm
